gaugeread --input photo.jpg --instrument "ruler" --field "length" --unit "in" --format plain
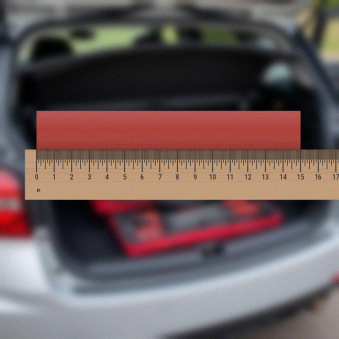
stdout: 15 in
